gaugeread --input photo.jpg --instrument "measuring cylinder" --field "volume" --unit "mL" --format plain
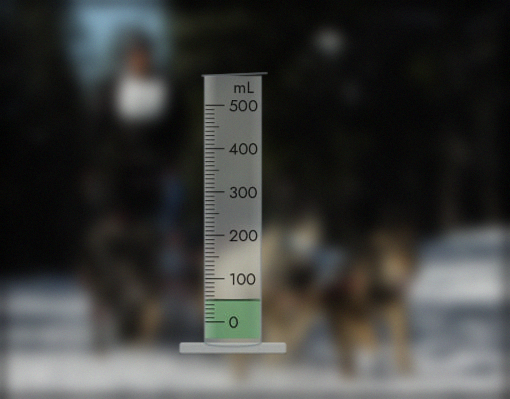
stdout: 50 mL
